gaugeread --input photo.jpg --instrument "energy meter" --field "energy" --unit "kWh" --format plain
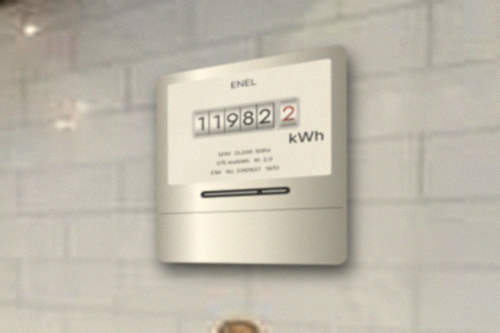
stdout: 11982.2 kWh
